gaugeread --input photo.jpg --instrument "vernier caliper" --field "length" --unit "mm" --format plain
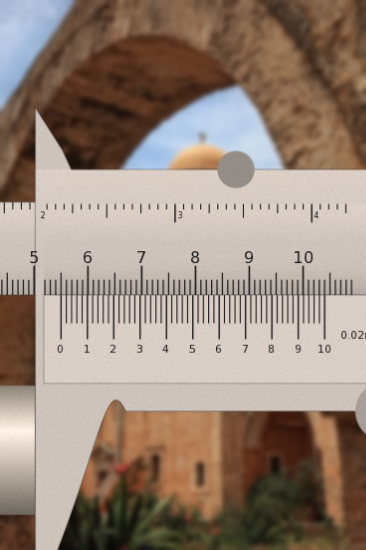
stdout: 55.0 mm
